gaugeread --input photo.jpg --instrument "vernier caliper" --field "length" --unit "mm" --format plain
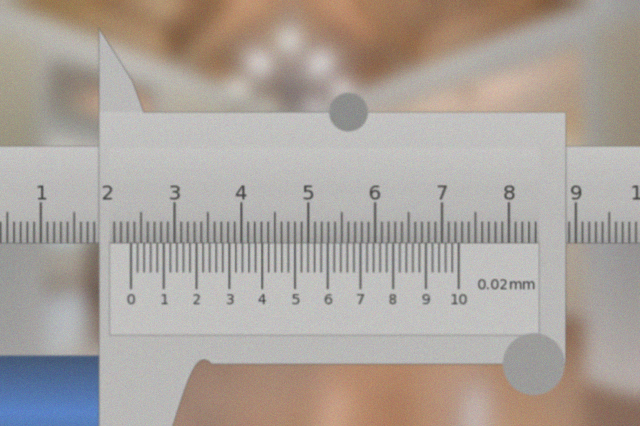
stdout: 23.5 mm
